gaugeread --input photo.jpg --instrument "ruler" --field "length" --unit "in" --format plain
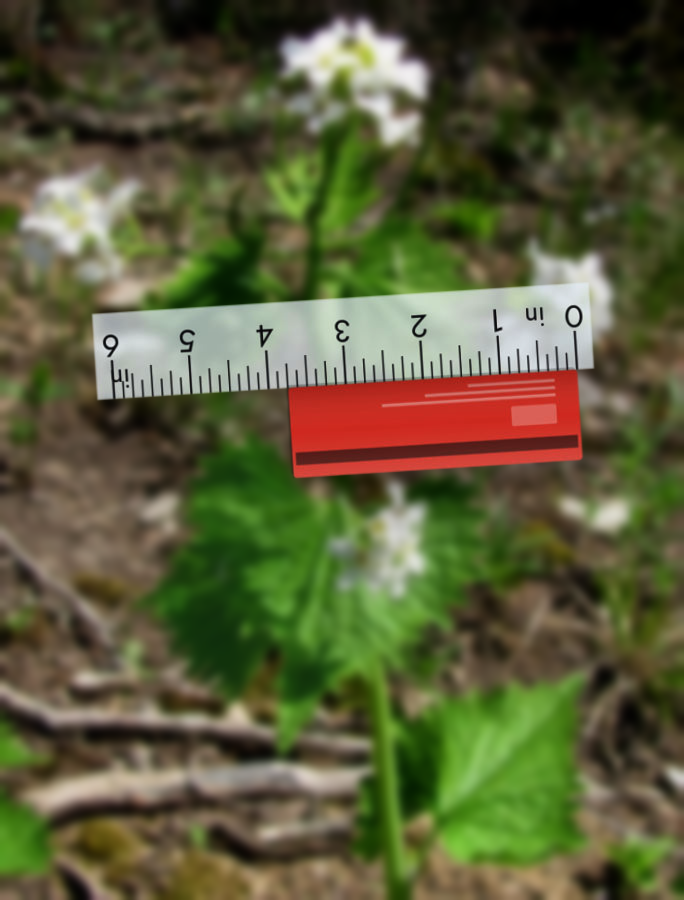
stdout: 3.75 in
